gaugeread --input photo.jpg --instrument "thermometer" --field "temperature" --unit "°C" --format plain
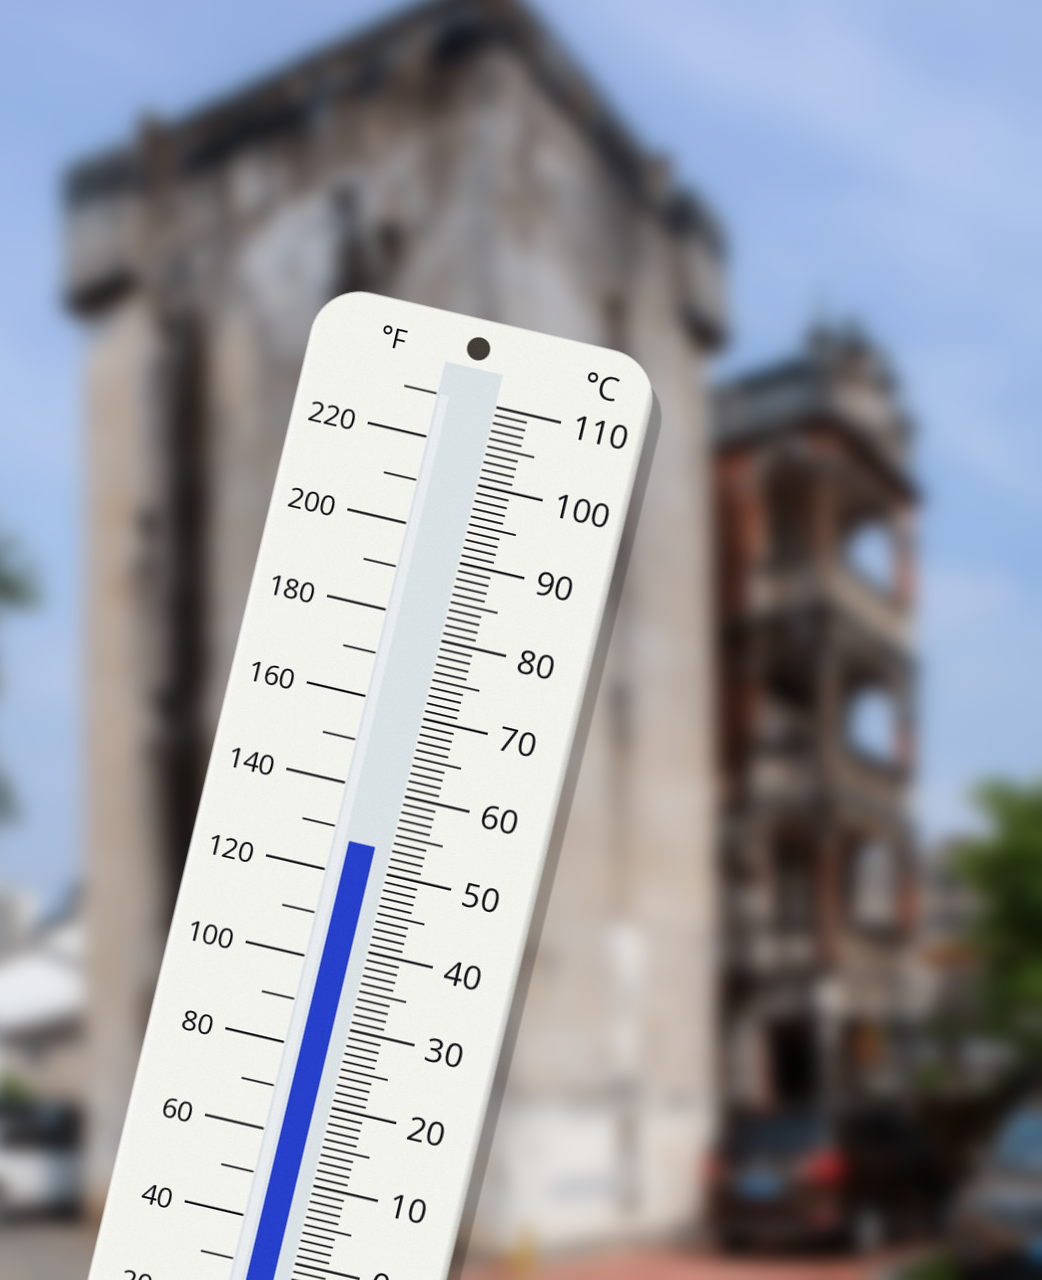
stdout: 53 °C
